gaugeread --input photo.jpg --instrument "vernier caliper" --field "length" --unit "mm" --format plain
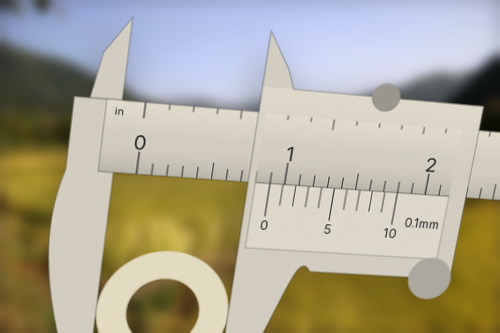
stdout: 9.0 mm
